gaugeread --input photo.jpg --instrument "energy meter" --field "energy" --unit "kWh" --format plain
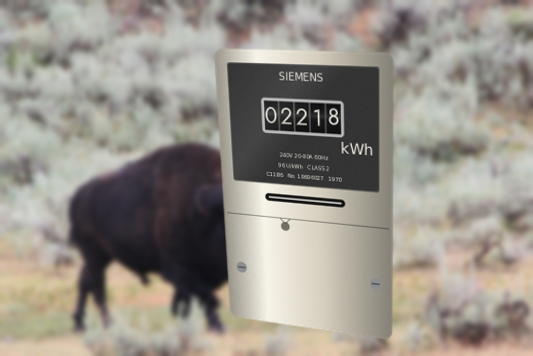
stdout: 2218 kWh
